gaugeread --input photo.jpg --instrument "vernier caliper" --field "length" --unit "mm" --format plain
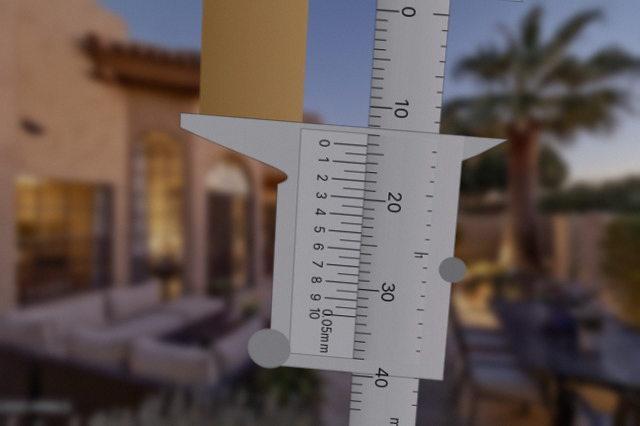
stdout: 14.2 mm
